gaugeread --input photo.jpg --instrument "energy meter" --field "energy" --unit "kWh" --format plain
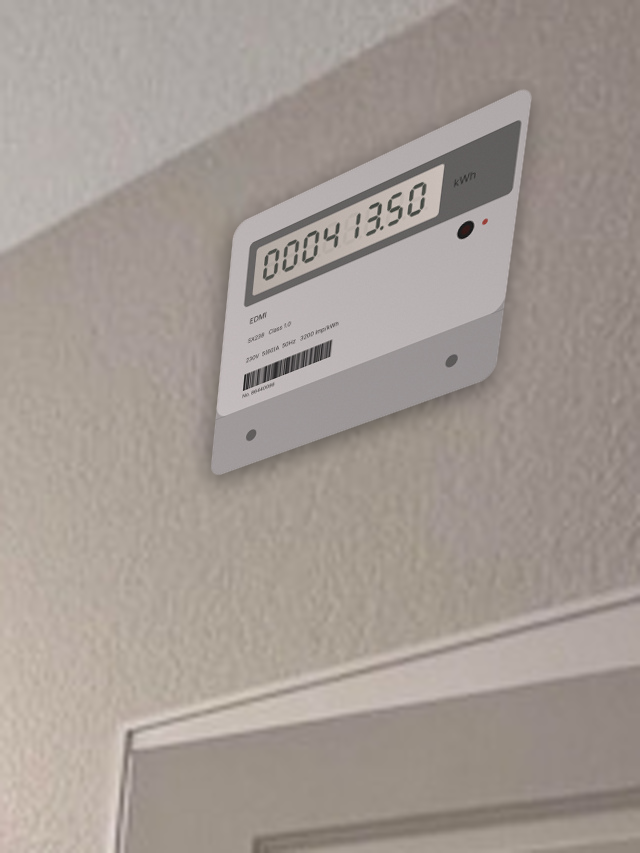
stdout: 413.50 kWh
